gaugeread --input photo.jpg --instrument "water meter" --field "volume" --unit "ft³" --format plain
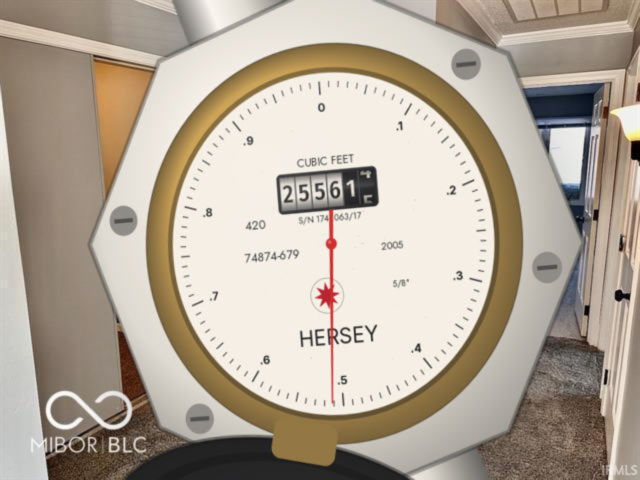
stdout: 255614.51 ft³
